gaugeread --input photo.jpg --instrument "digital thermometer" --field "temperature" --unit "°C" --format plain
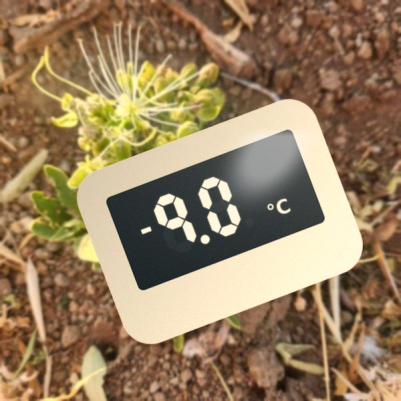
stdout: -9.0 °C
